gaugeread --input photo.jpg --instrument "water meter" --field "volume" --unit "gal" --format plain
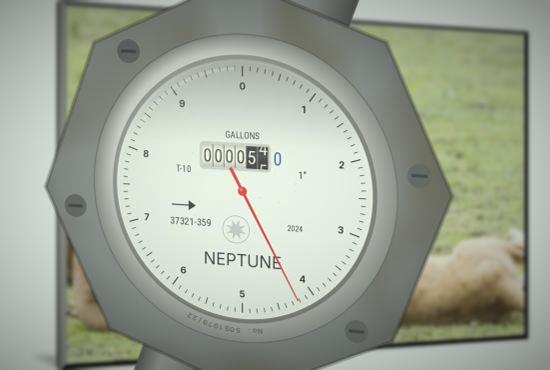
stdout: 544.2 gal
